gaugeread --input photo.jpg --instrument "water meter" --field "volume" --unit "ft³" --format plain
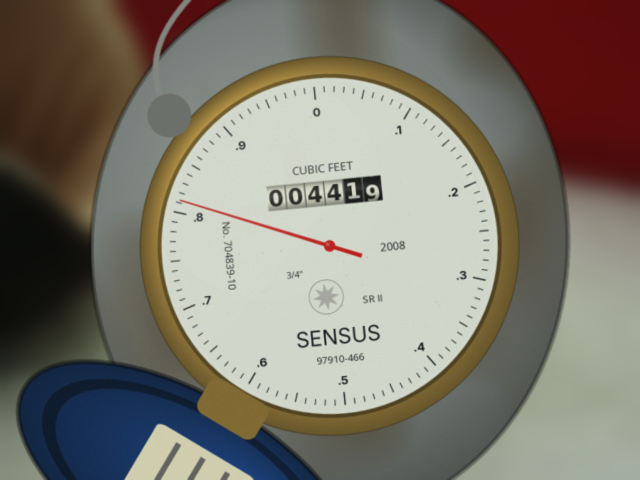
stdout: 4418.81 ft³
